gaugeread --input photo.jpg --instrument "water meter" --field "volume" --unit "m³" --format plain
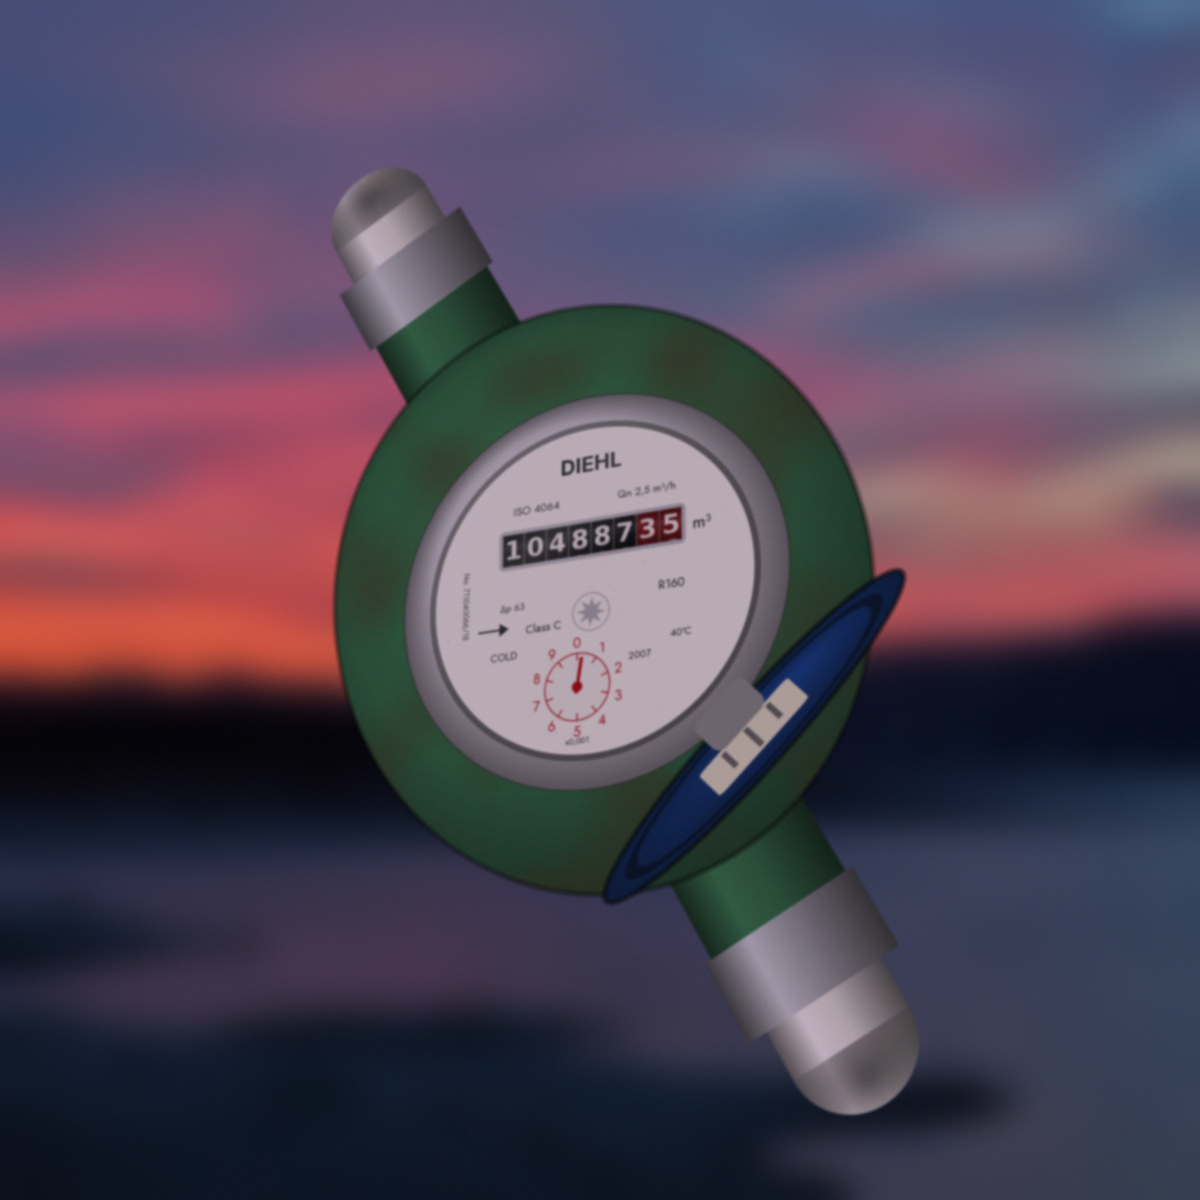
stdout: 104887.350 m³
